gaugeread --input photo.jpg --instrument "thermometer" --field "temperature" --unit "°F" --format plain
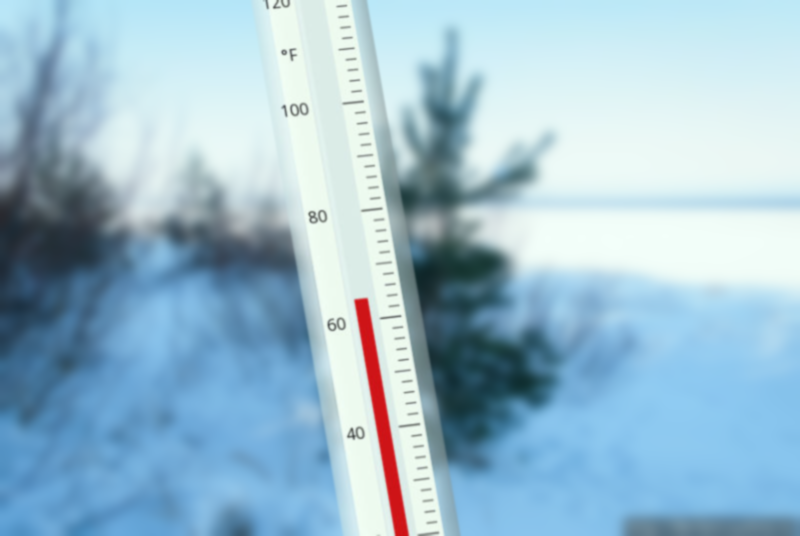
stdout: 64 °F
